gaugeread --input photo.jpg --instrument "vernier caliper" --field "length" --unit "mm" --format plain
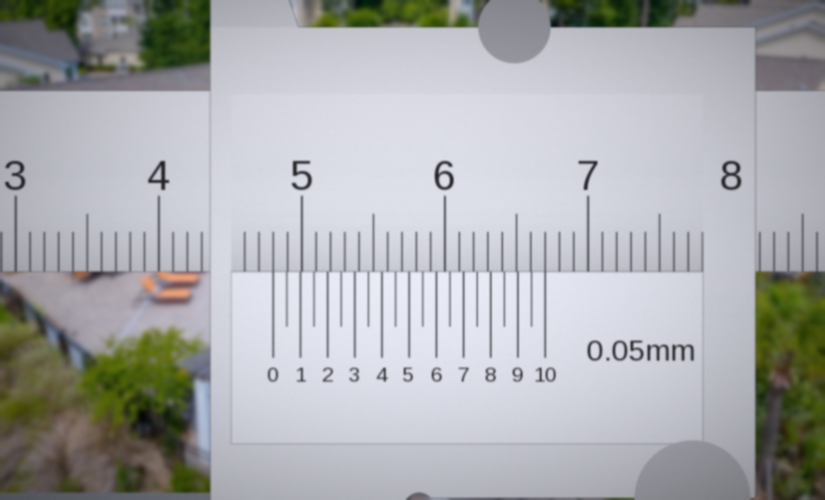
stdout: 48.0 mm
